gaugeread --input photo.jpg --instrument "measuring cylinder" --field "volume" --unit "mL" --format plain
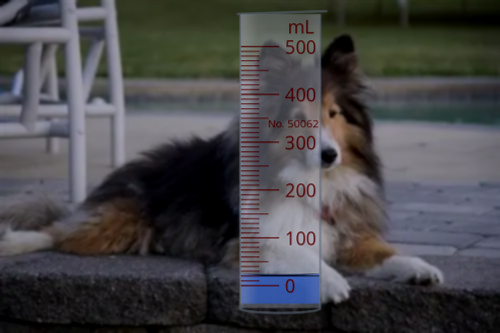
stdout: 20 mL
